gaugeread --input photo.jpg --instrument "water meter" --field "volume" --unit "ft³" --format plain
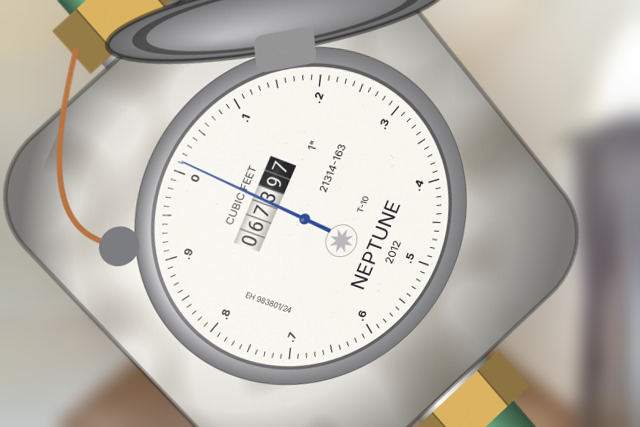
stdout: 67397.01 ft³
